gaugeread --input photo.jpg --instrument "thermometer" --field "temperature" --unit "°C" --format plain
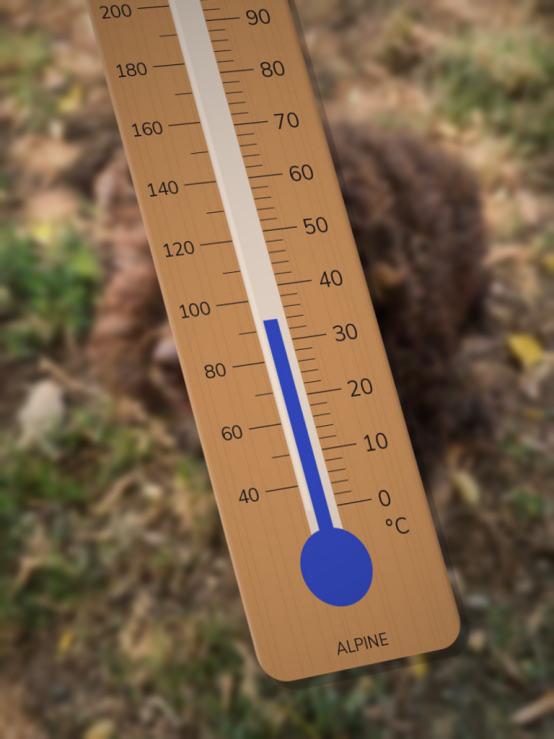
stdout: 34 °C
